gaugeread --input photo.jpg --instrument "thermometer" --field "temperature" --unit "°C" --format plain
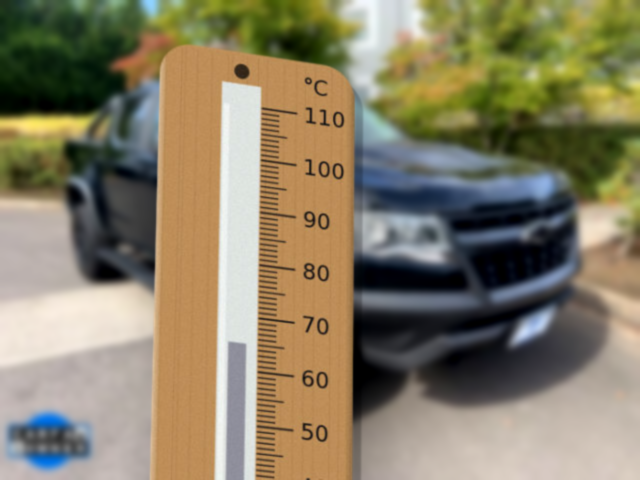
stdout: 65 °C
